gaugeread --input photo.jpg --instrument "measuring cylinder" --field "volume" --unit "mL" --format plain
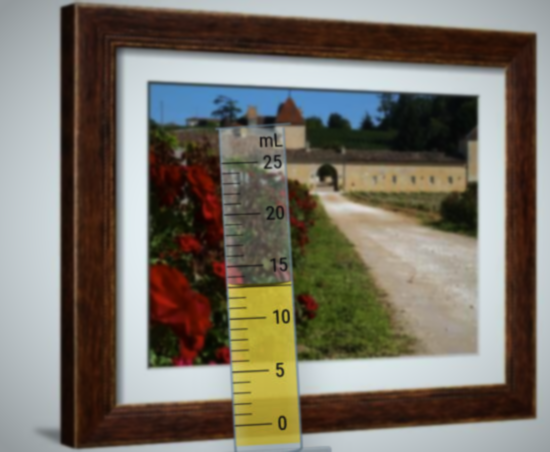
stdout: 13 mL
